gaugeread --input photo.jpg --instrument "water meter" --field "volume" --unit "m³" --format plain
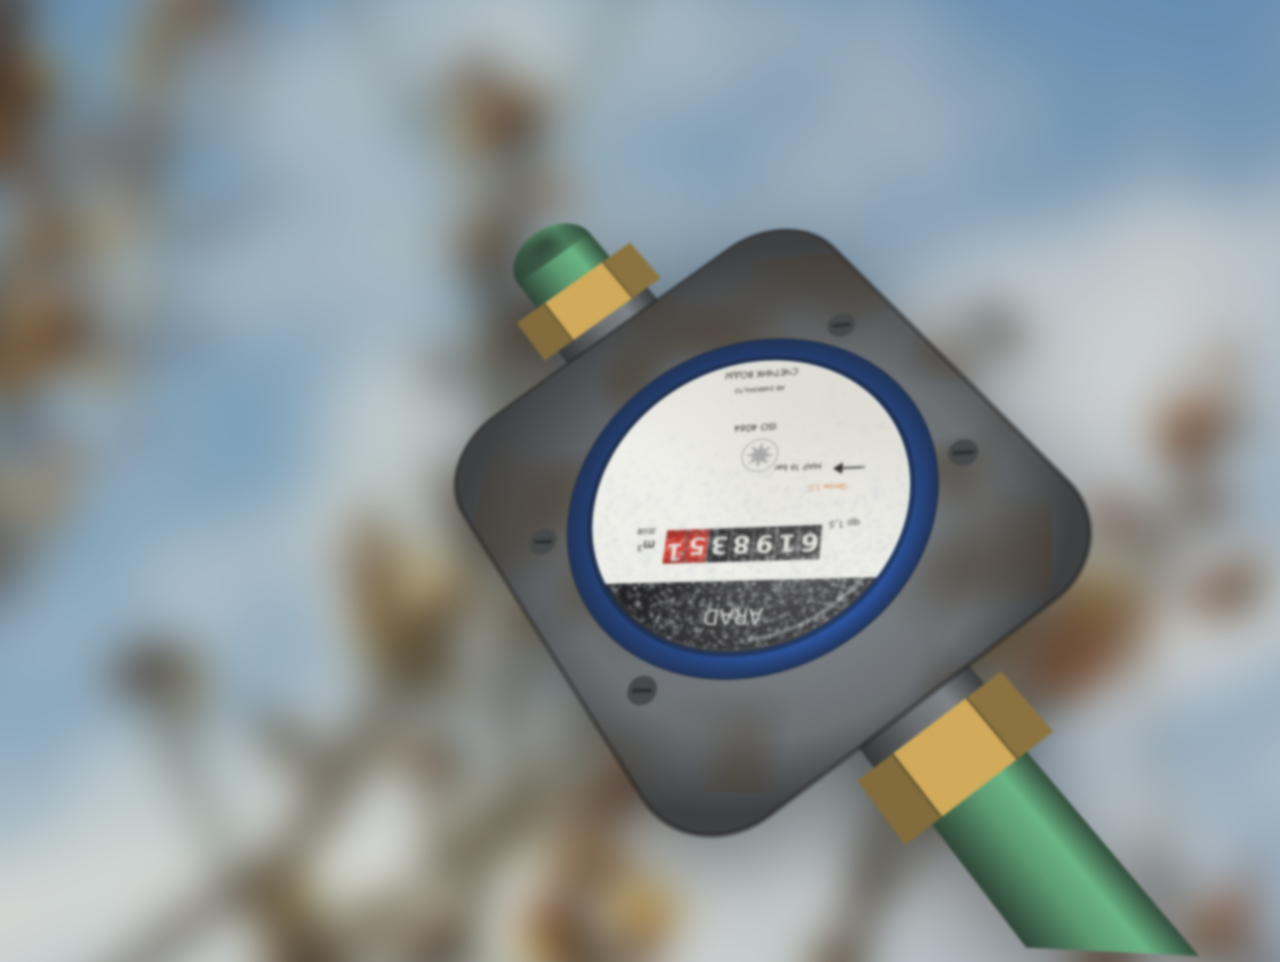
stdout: 61983.51 m³
